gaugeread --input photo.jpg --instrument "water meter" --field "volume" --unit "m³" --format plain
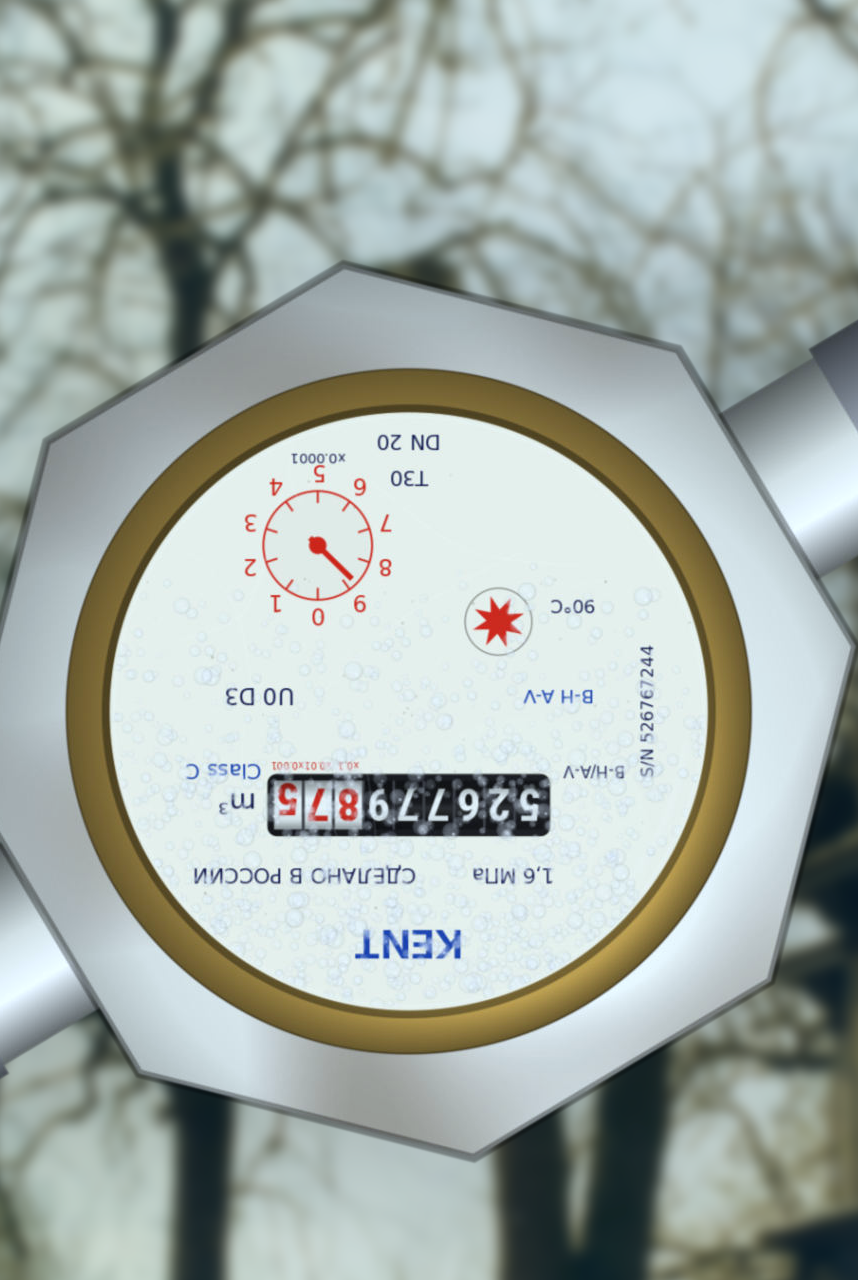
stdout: 526779.8748 m³
